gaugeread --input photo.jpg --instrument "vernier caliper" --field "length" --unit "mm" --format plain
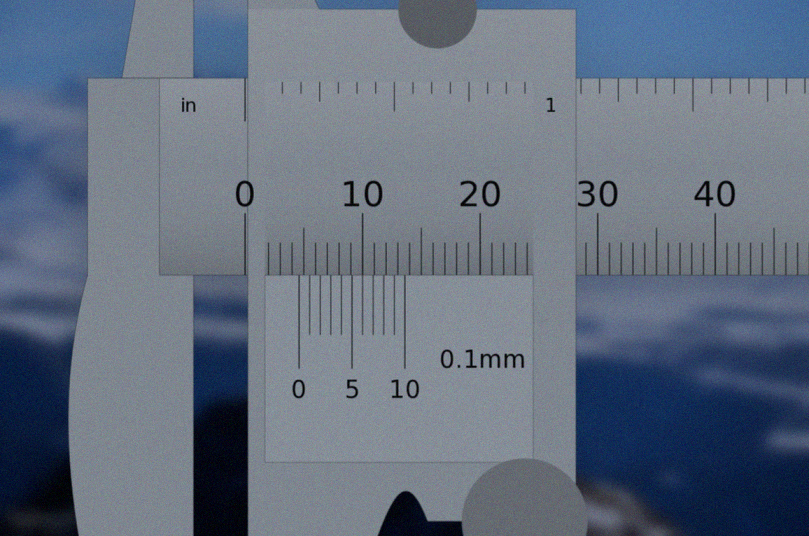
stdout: 4.6 mm
